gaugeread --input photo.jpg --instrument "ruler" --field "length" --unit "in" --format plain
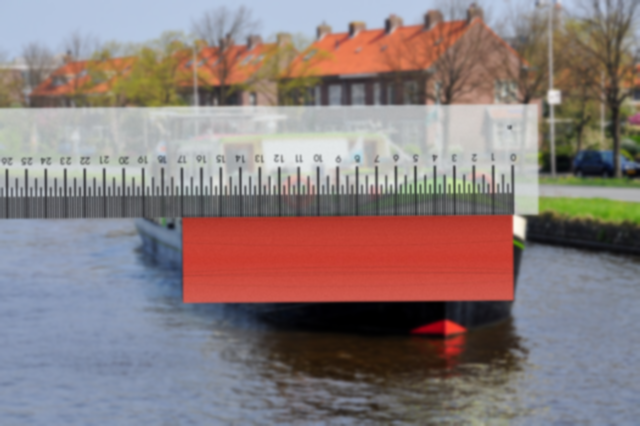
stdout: 17 in
